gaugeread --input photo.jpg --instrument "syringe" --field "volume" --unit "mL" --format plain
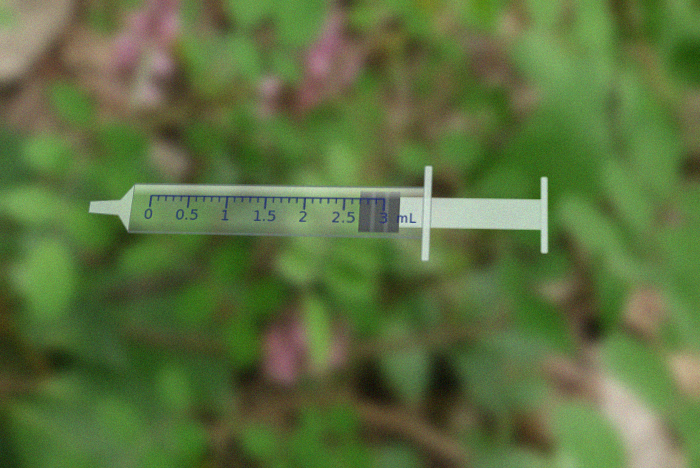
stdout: 2.7 mL
